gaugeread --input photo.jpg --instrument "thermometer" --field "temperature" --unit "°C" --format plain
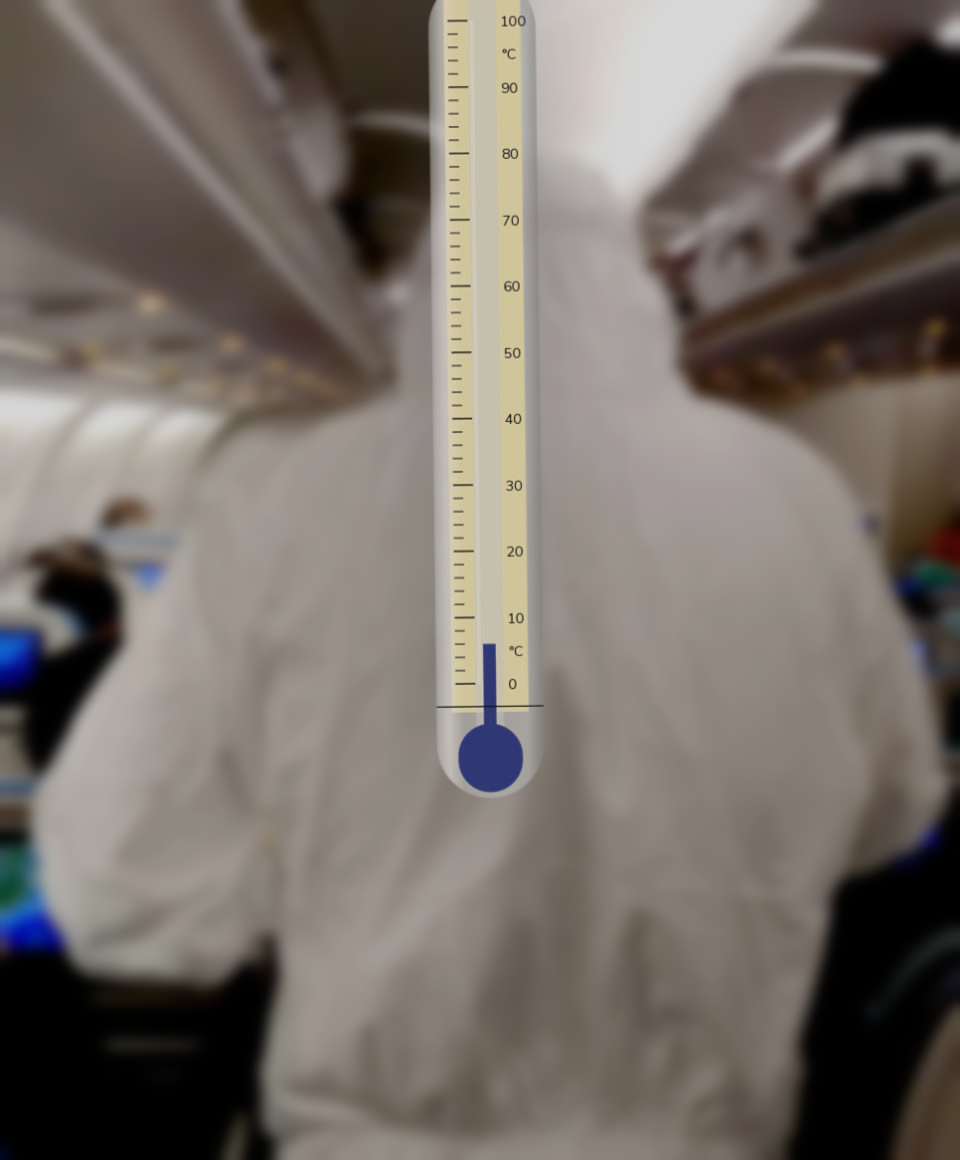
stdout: 6 °C
